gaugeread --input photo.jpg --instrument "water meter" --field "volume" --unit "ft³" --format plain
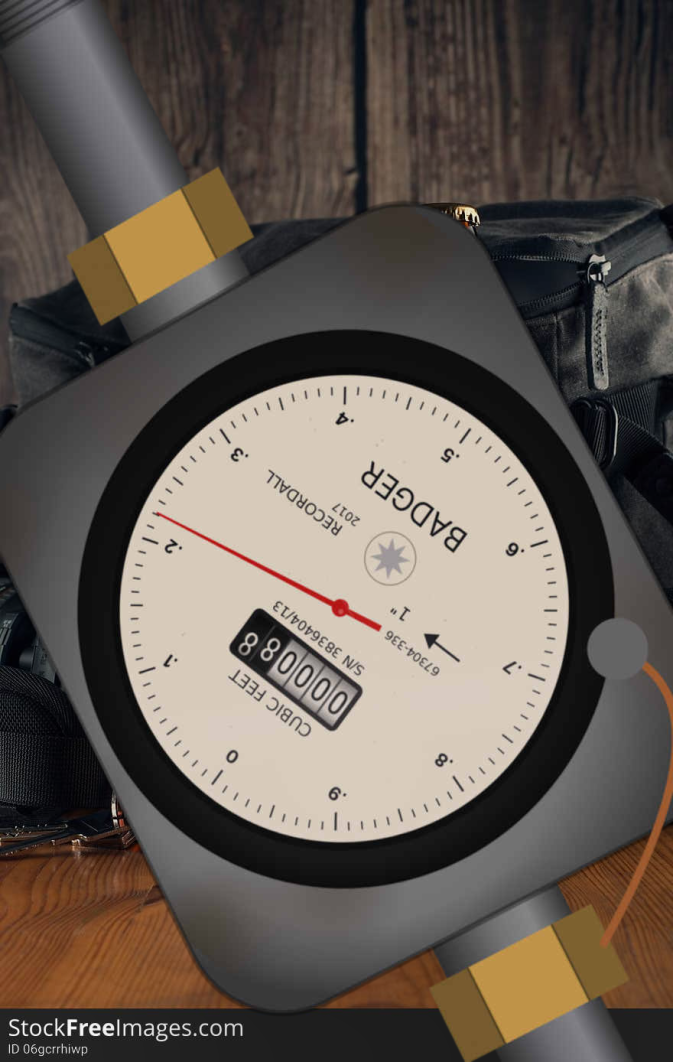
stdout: 88.22 ft³
